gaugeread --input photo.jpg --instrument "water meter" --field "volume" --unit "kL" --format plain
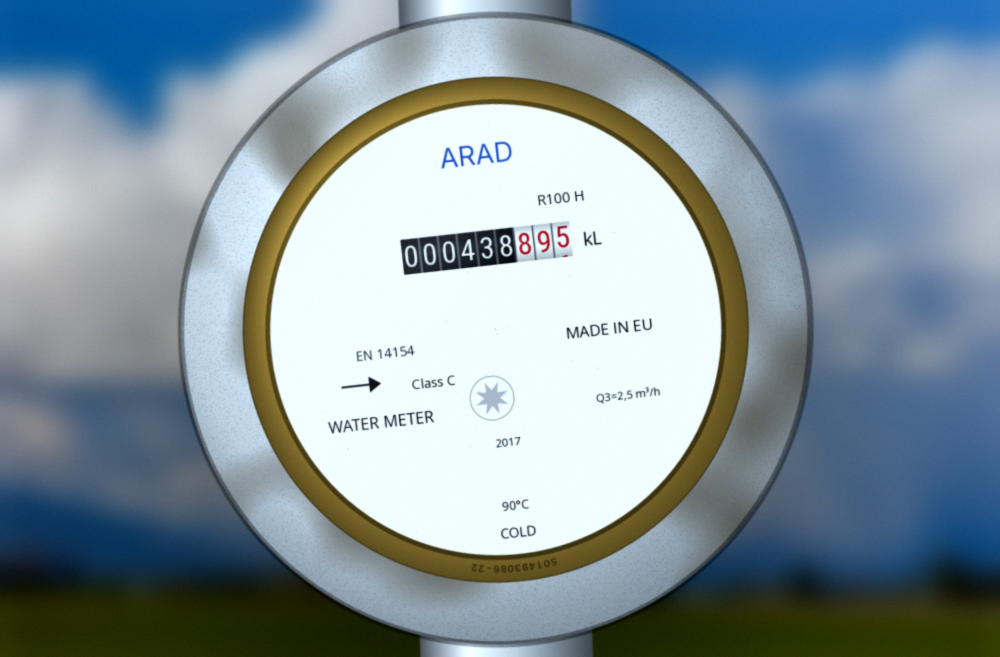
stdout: 438.895 kL
